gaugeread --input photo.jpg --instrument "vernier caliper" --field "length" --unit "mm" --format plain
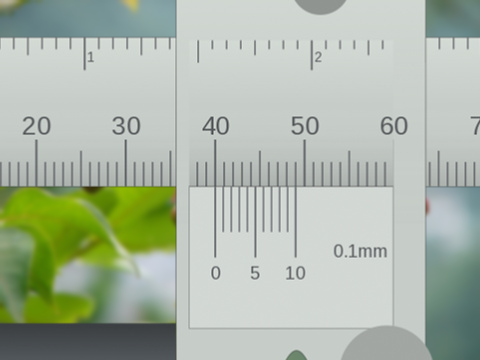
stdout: 40.0 mm
